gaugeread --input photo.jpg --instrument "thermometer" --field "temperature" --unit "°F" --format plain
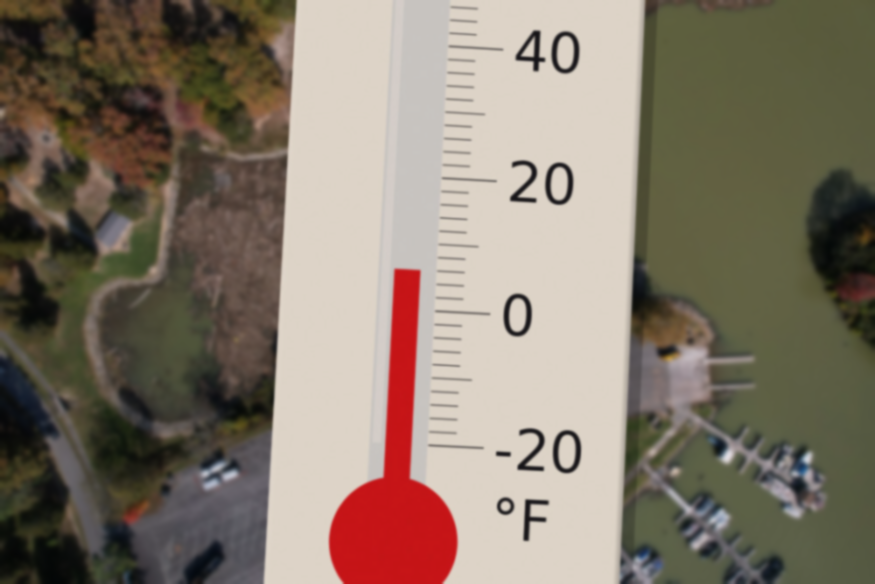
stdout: 6 °F
